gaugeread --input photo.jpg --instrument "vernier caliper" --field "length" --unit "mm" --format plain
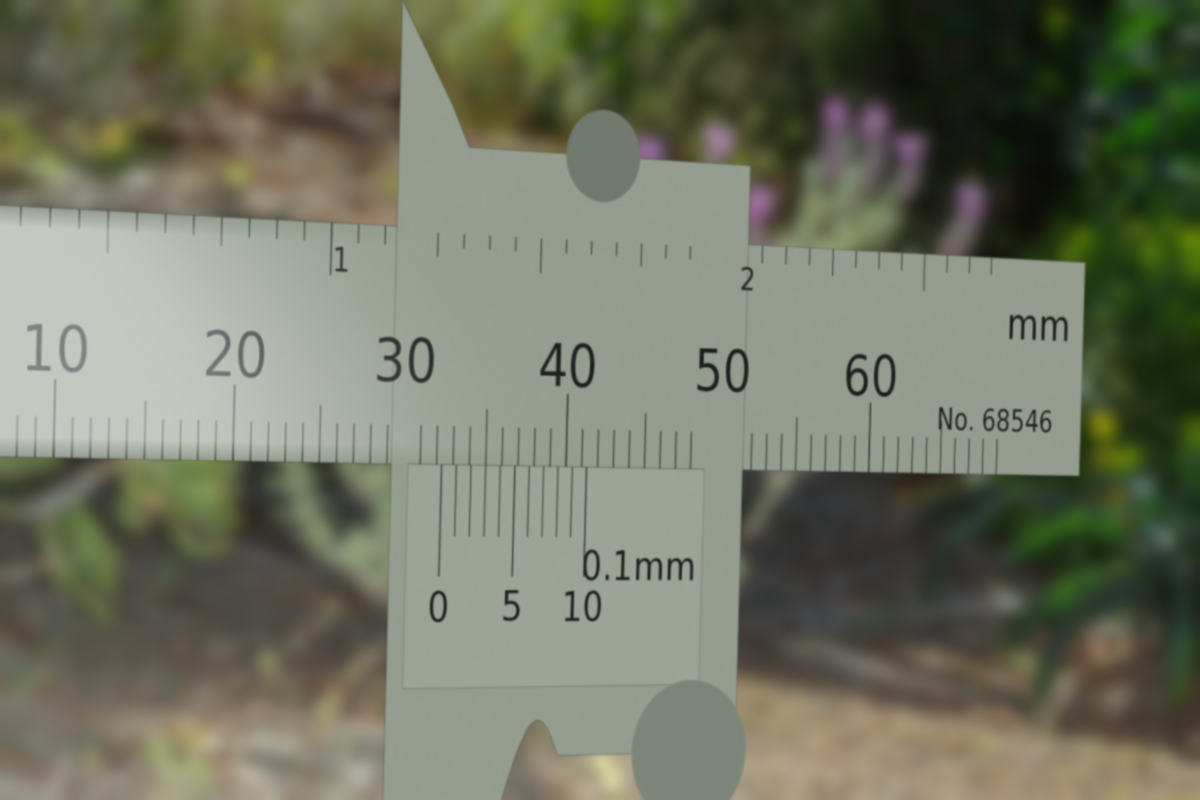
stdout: 32.3 mm
